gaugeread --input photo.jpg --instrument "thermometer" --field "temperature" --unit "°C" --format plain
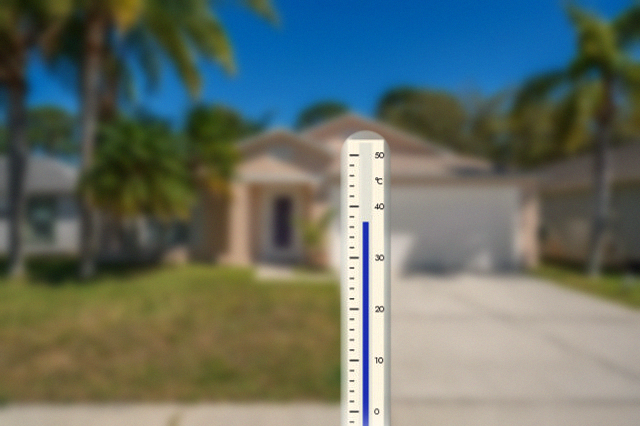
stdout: 37 °C
